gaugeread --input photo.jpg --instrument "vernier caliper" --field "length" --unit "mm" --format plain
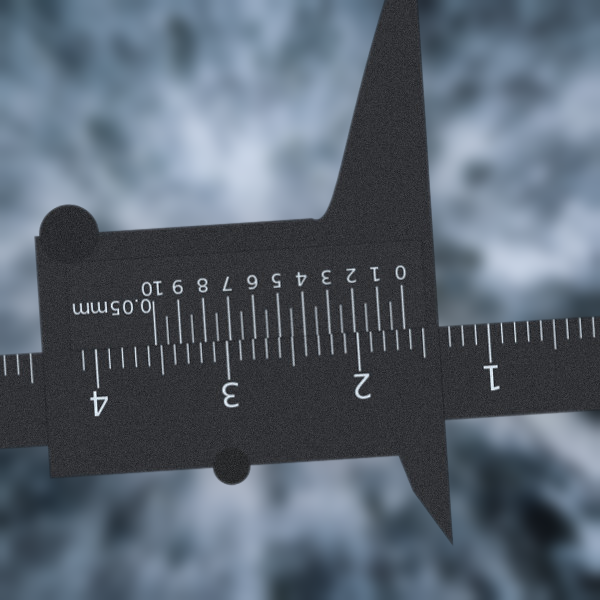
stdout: 16.4 mm
